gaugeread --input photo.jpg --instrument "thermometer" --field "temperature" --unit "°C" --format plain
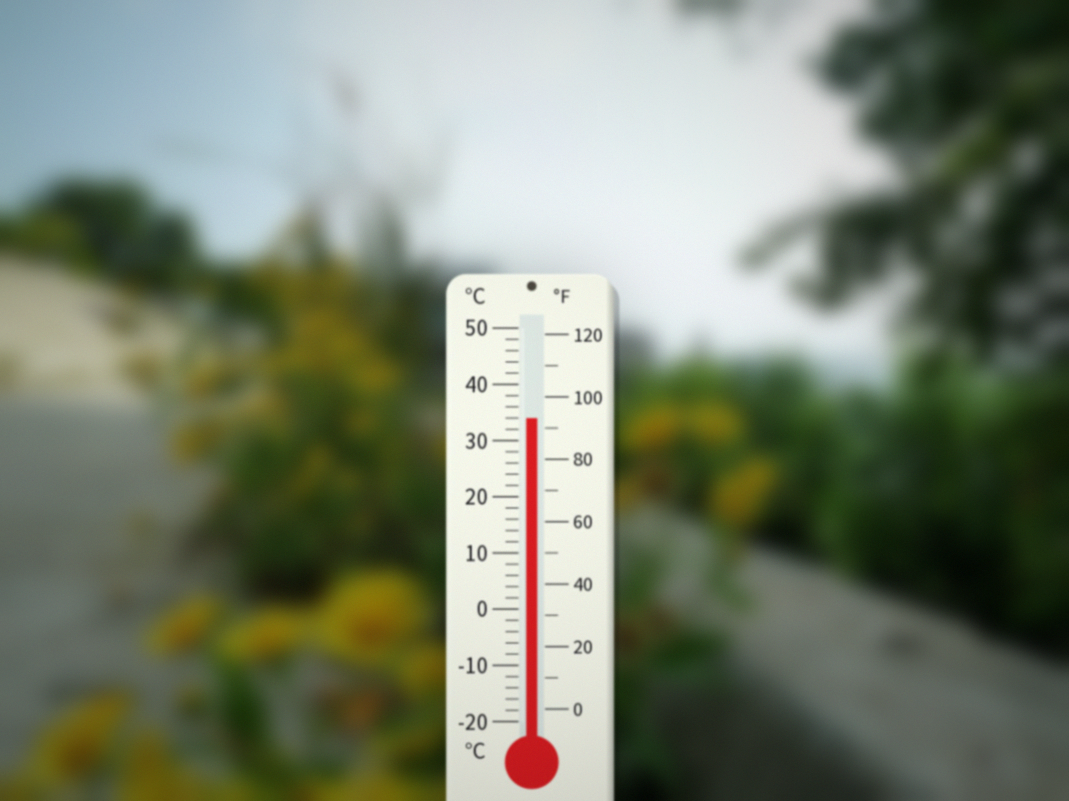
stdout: 34 °C
